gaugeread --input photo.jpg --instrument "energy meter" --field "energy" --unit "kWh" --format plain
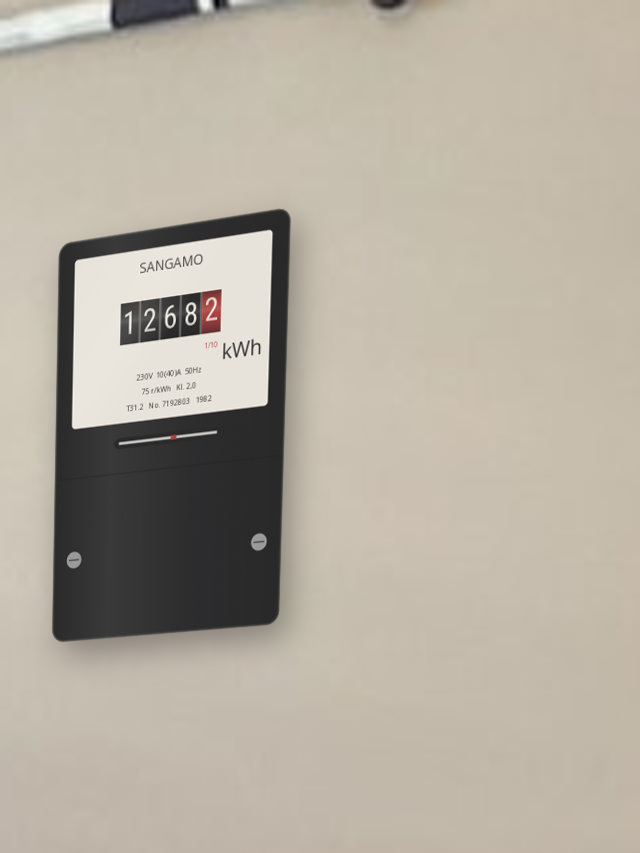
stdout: 1268.2 kWh
